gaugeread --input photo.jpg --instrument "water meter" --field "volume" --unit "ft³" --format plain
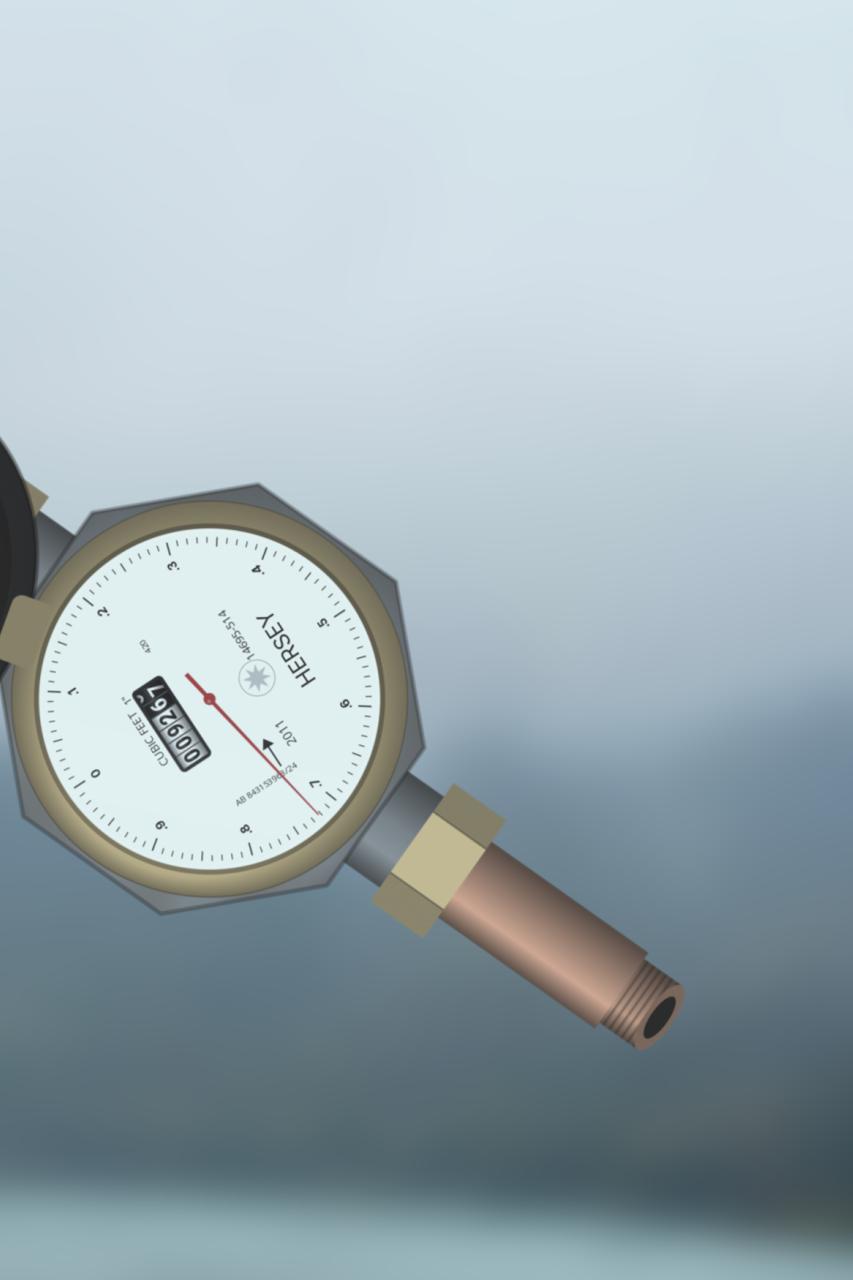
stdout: 9266.72 ft³
